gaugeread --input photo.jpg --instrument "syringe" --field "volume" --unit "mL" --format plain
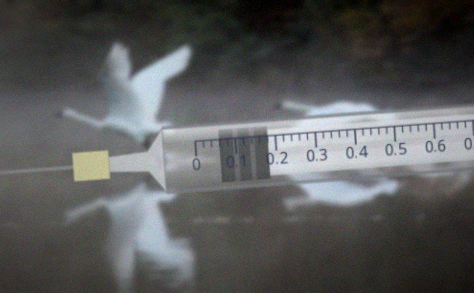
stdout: 0.06 mL
